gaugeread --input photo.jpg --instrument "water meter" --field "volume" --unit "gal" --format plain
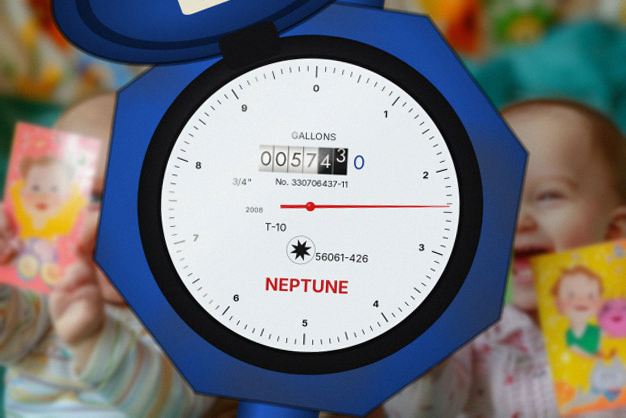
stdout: 57432.4 gal
